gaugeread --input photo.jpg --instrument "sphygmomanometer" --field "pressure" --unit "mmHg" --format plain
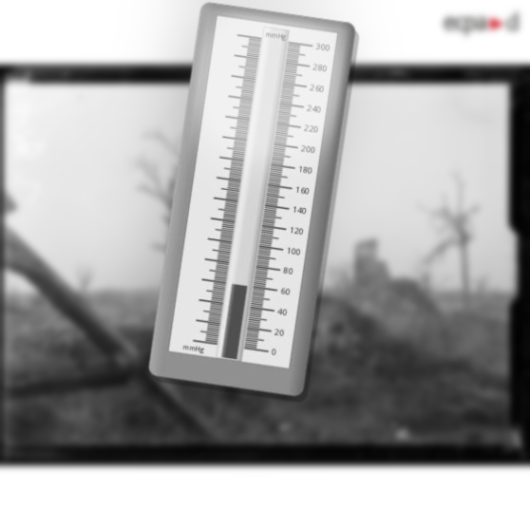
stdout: 60 mmHg
